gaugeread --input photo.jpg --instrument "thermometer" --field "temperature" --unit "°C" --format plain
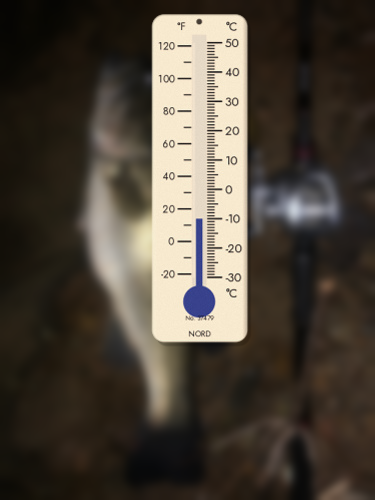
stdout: -10 °C
